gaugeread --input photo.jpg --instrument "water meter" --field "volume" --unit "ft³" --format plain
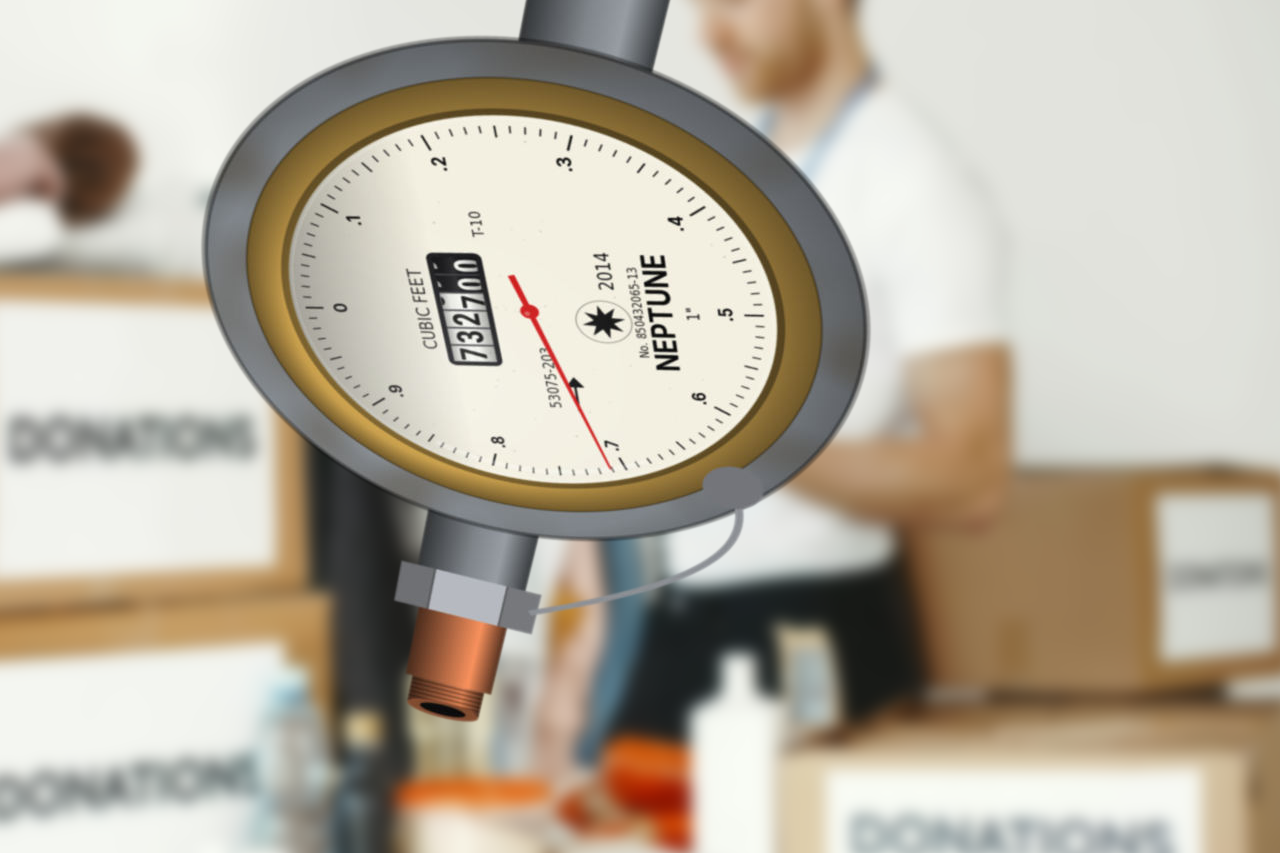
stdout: 732699.71 ft³
